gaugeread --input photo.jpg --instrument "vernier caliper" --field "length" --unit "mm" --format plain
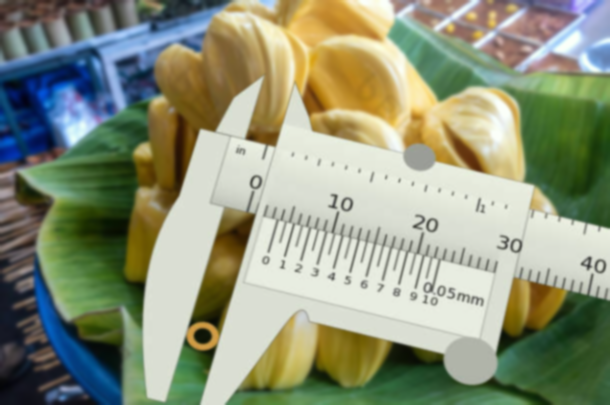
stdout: 3.6 mm
